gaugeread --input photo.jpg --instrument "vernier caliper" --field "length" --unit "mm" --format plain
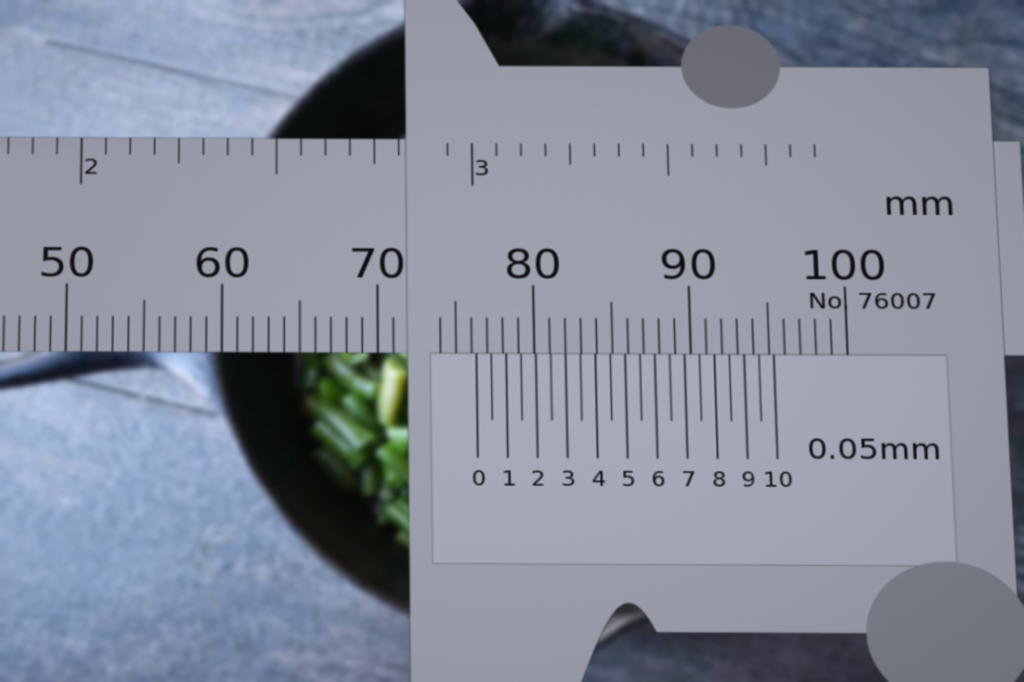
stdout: 76.3 mm
